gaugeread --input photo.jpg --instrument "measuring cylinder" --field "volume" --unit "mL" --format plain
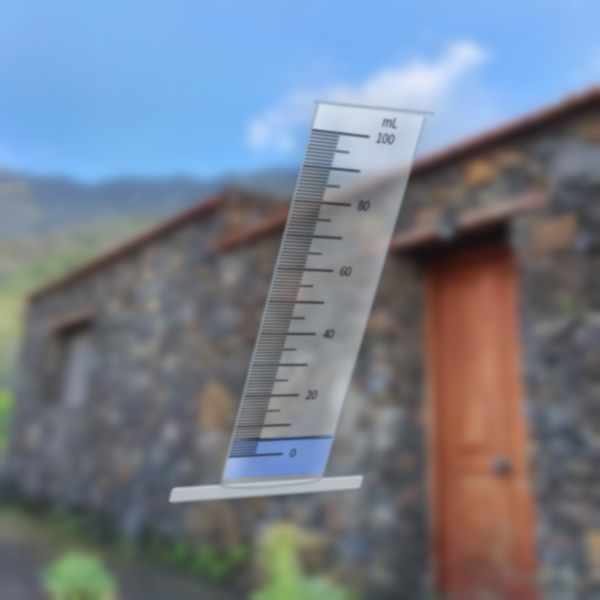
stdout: 5 mL
